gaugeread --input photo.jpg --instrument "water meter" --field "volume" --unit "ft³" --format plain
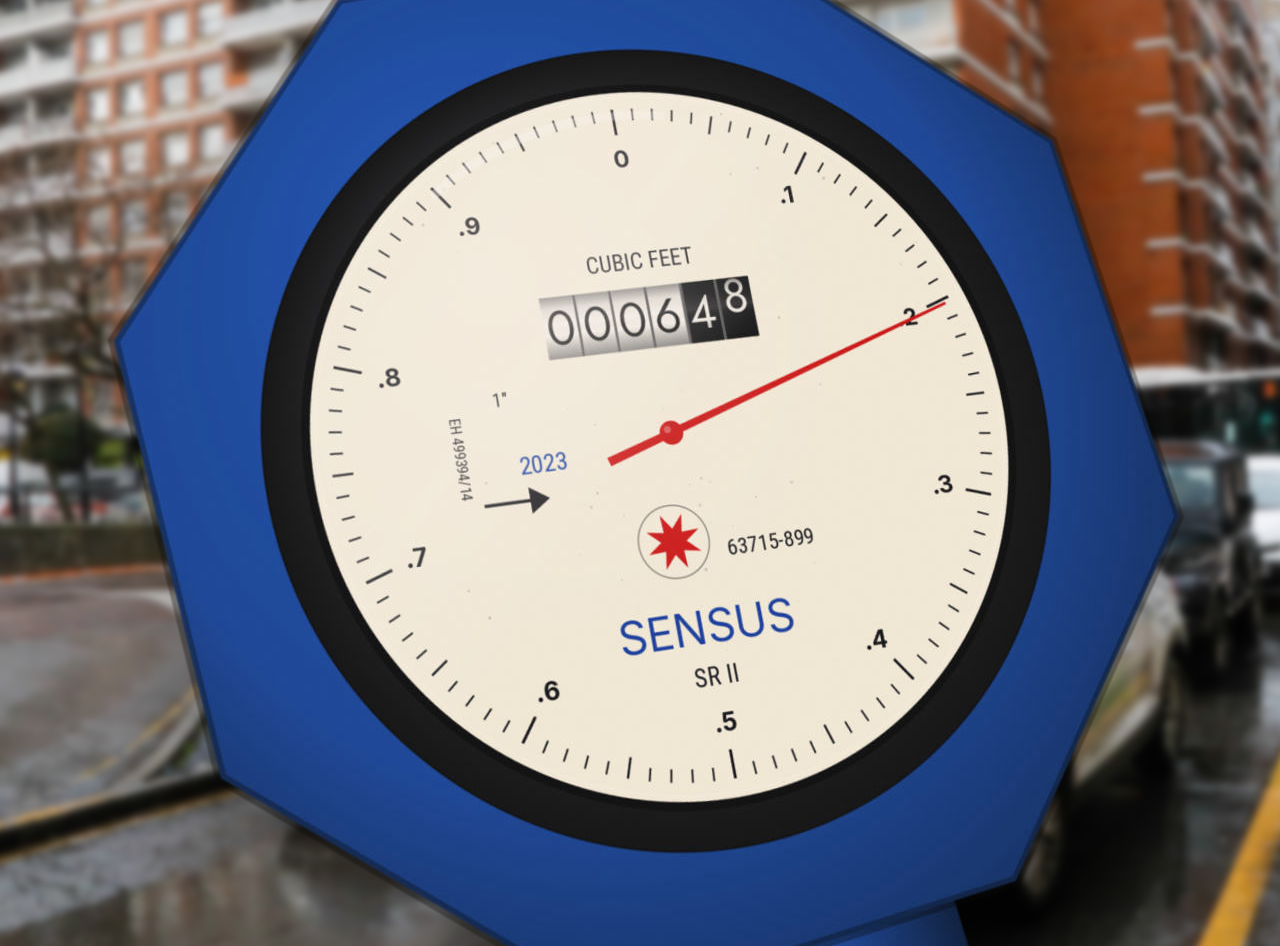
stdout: 648.20 ft³
